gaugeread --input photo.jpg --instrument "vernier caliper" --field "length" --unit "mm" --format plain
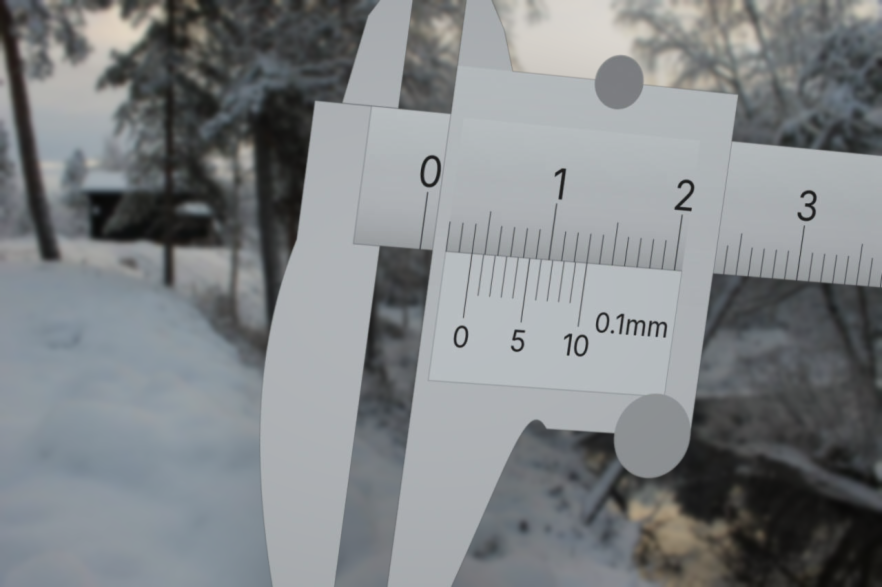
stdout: 4.0 mm
